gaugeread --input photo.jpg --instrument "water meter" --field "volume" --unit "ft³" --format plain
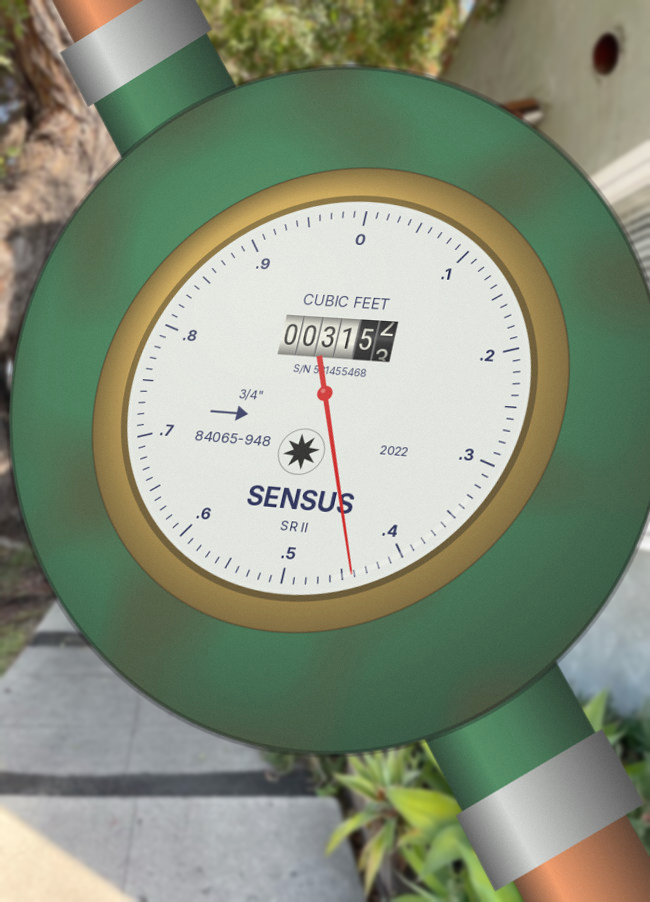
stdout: 3152.44 ft³
